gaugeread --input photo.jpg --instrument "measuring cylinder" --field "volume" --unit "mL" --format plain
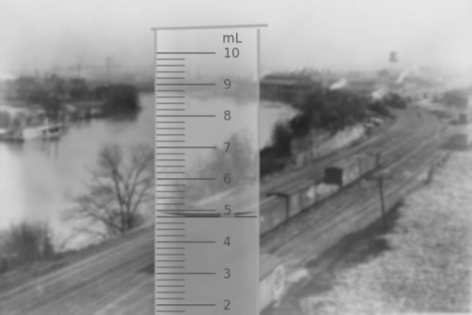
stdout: 4.8 mL
